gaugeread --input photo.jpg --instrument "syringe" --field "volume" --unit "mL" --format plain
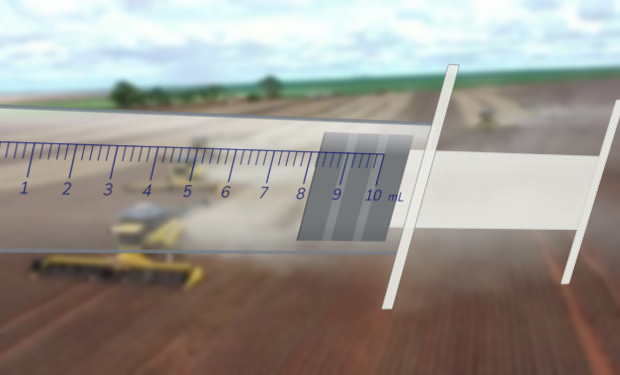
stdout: 8.2 mL
